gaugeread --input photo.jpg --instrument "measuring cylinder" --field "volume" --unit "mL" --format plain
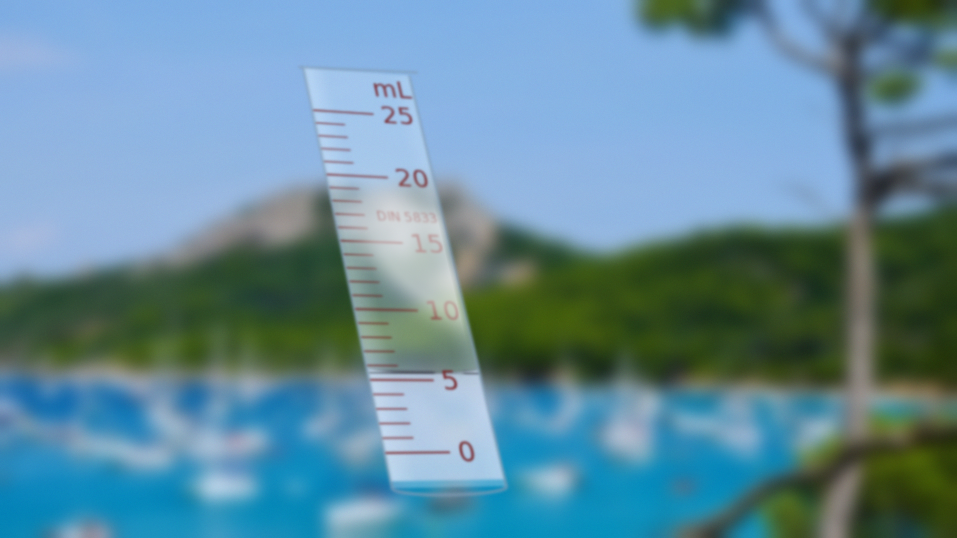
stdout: 5.5 mL
